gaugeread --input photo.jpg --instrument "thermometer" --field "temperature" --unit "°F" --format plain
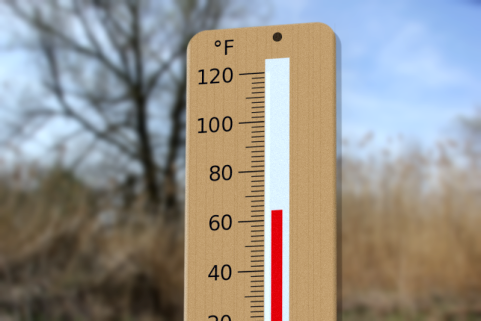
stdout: 64 °F
